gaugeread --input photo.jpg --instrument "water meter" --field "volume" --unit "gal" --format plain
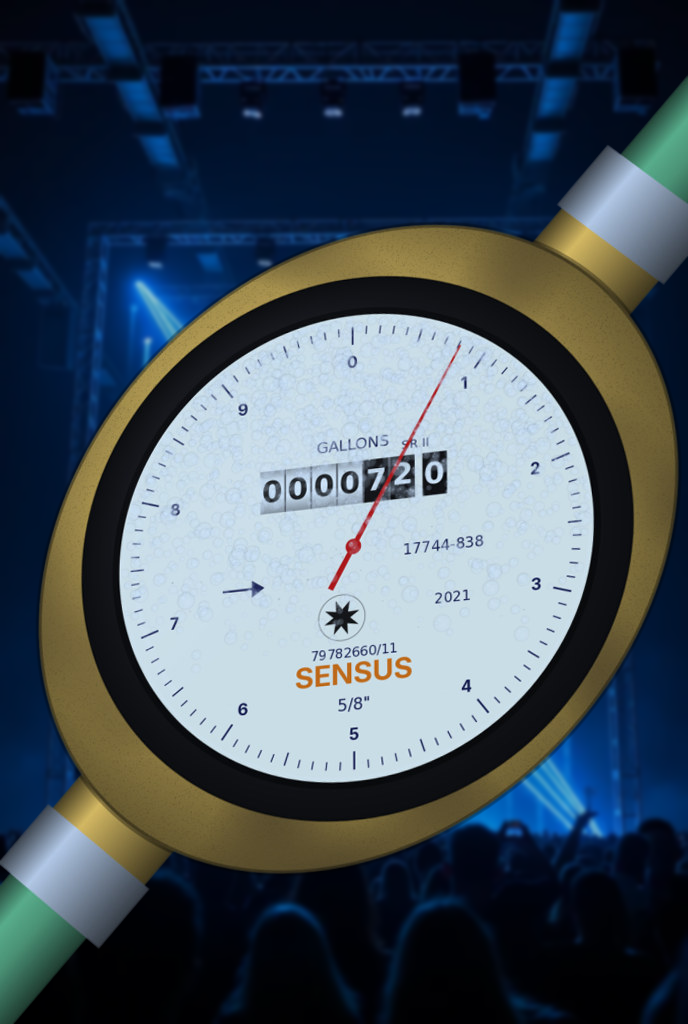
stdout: 720.8 gal
